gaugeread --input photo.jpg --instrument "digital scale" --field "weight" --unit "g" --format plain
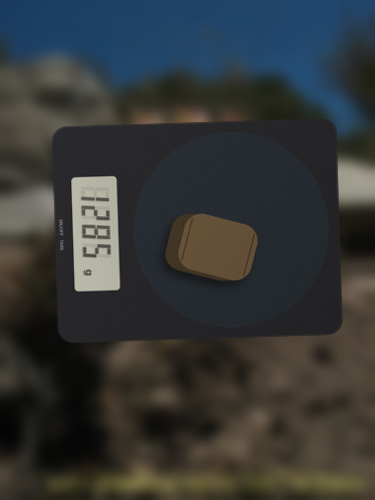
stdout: 1285 g
